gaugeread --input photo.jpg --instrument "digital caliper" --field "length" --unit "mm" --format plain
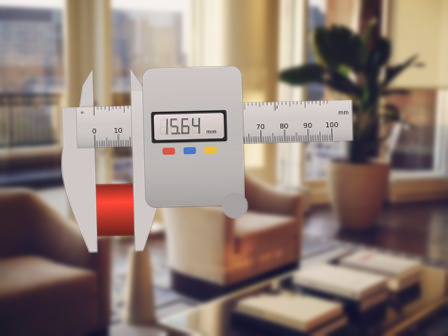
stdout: 15.64 mm
